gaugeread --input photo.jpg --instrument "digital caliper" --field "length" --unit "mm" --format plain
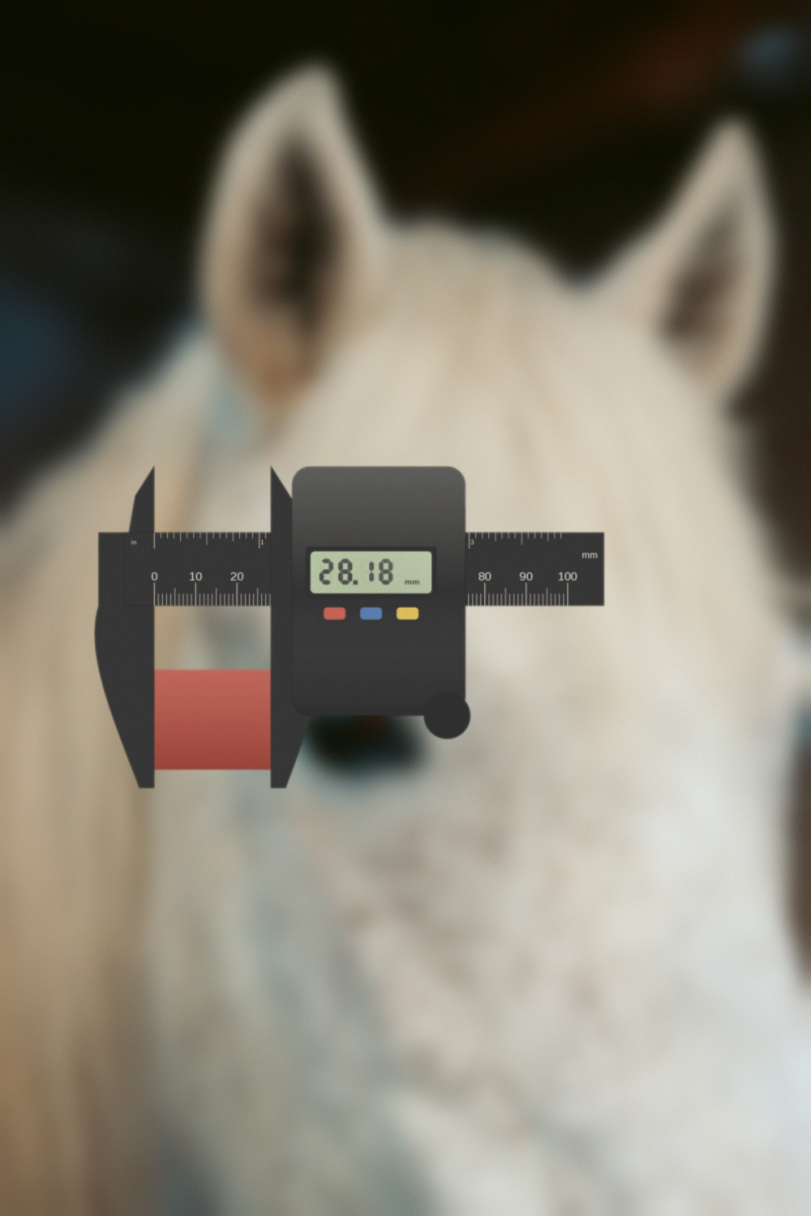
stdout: 28.18 mm
